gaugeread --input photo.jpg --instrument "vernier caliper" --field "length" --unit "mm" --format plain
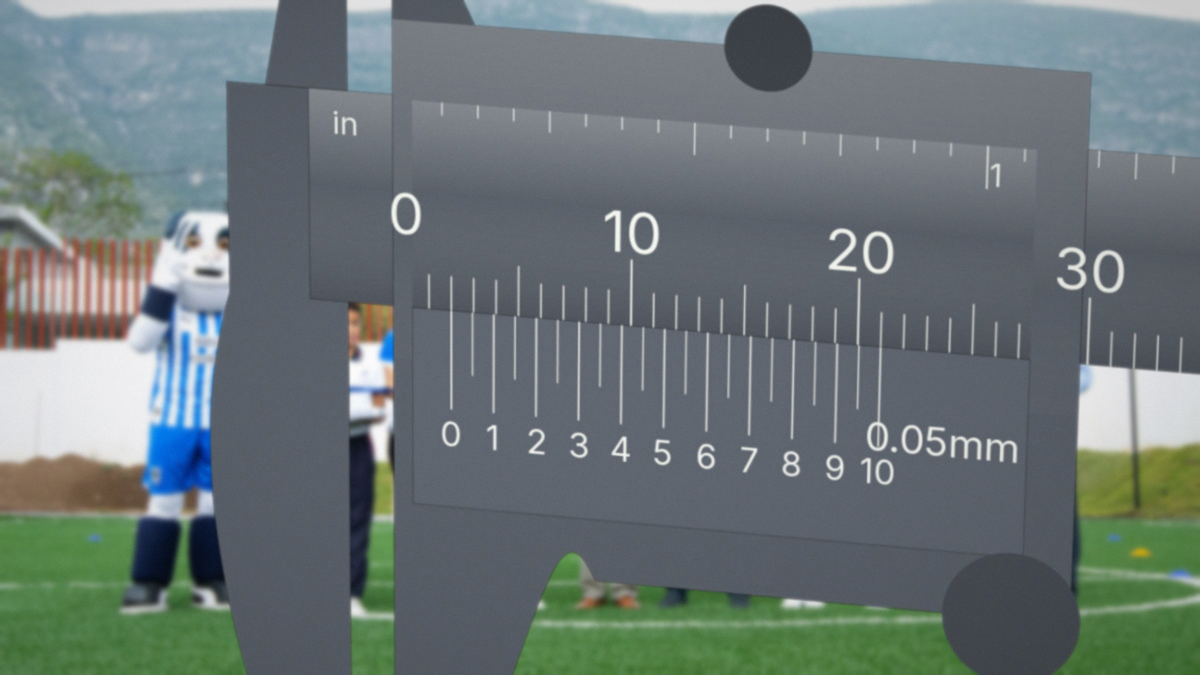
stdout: 2.0 mm
